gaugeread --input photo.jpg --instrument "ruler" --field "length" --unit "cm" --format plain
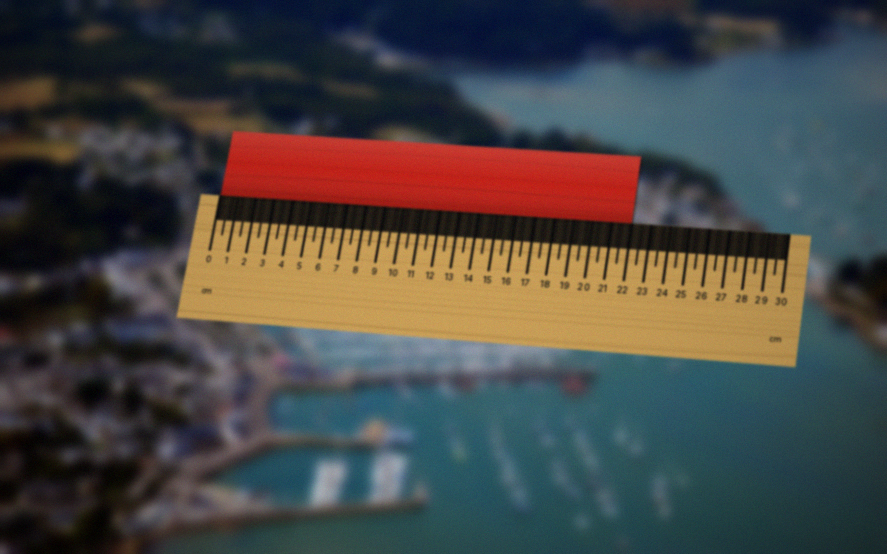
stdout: 22 cm
